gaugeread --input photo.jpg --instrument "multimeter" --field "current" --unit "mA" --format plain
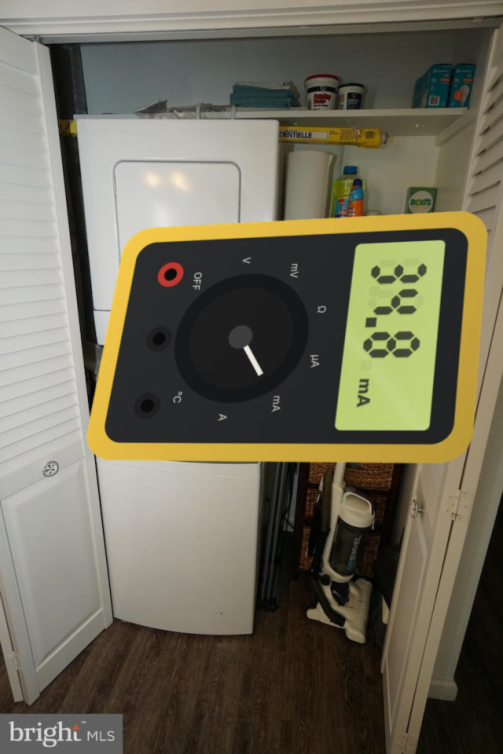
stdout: 34.8 mA
